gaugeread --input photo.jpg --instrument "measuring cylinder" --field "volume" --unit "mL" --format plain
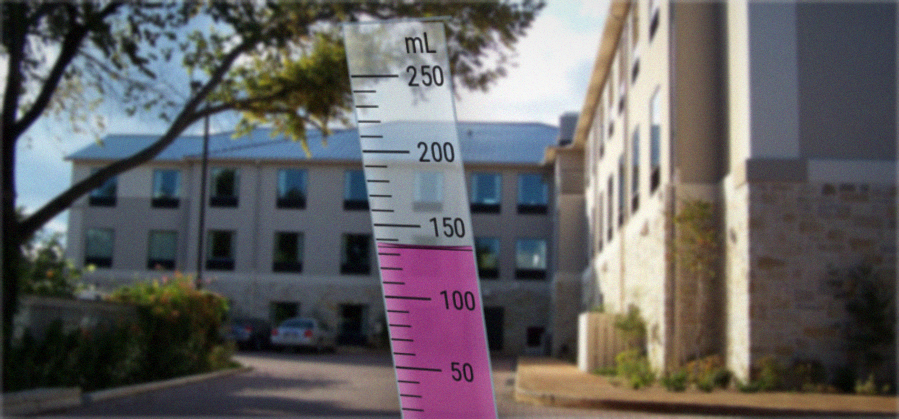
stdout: 135 mL
